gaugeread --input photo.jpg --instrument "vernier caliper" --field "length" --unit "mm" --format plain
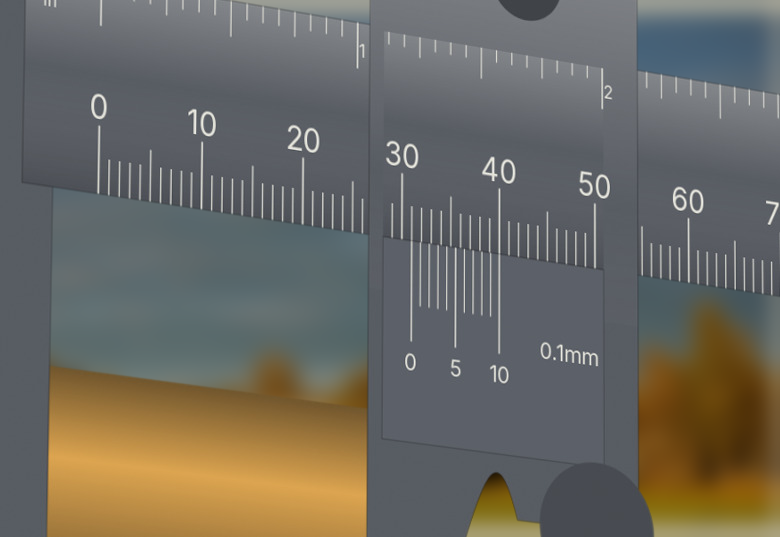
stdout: 31.0 mm
